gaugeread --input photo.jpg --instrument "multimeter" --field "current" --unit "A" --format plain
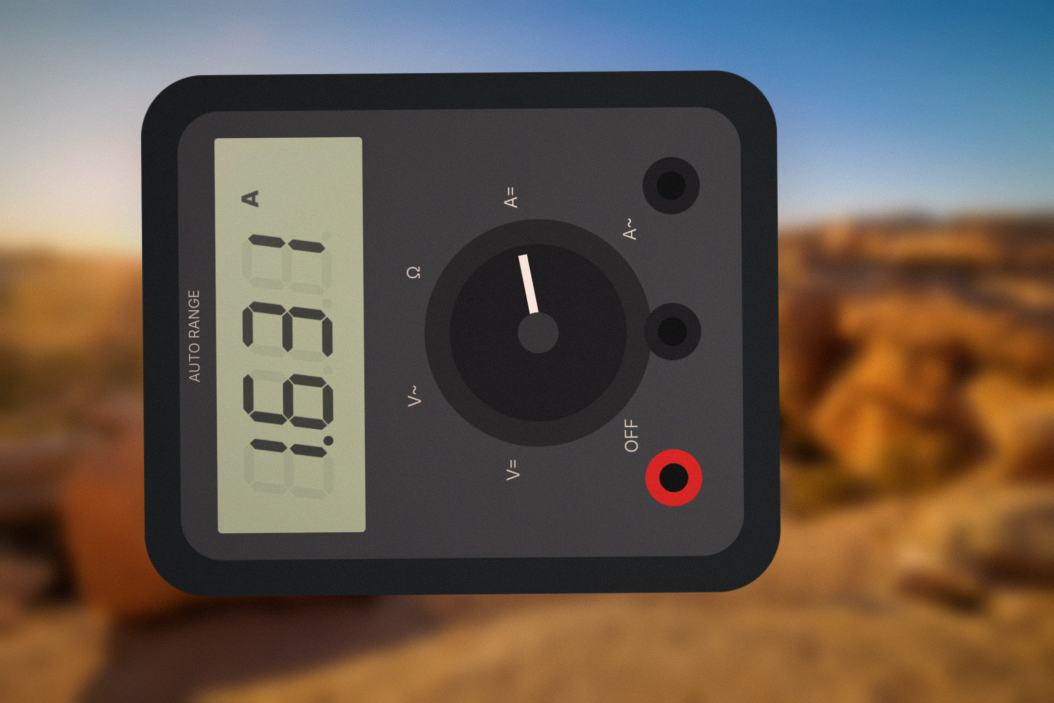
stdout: 1.631 A
